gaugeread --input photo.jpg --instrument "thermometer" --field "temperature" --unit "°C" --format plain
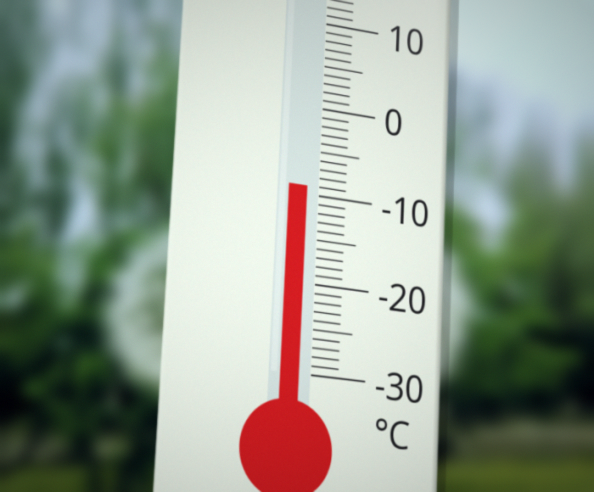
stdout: -9 °C
